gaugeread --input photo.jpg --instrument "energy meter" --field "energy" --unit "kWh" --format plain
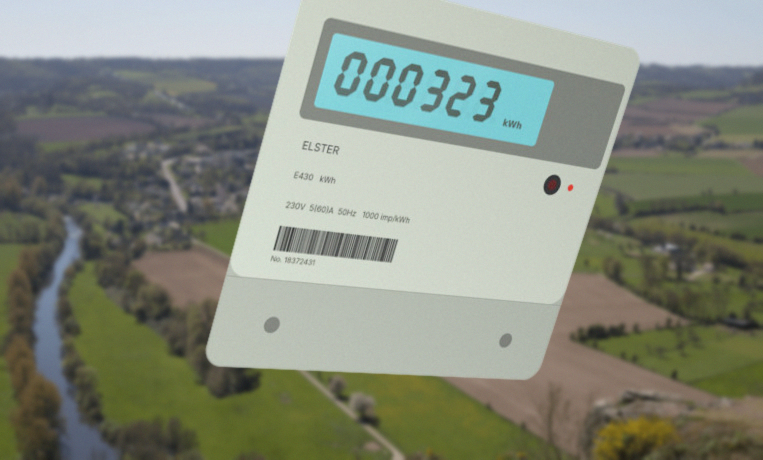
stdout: 323 kWh
